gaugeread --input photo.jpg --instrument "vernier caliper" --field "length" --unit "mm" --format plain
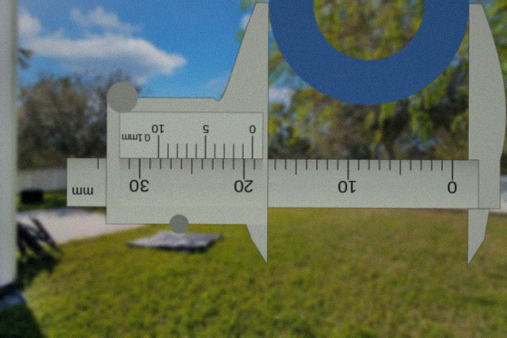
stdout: 19.2 mm
